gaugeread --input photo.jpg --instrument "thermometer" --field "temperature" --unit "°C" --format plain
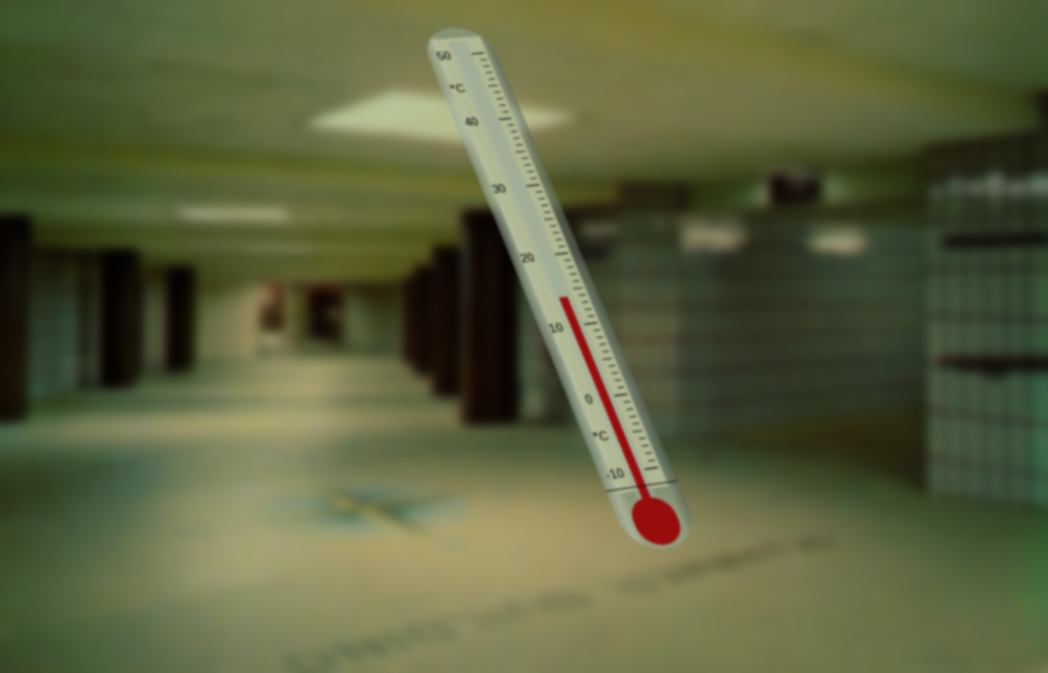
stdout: 14 °C
